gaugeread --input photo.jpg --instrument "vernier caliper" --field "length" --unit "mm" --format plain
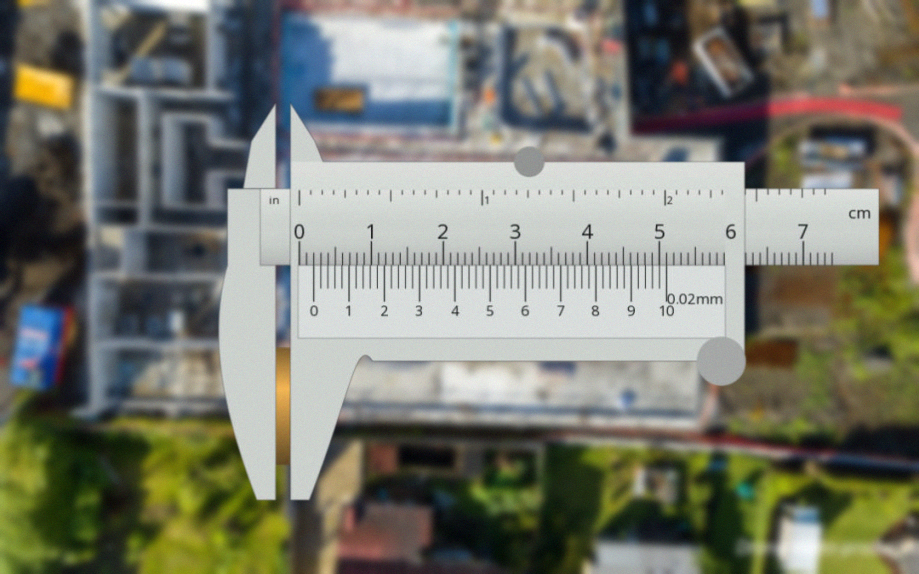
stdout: 2.0 mm
